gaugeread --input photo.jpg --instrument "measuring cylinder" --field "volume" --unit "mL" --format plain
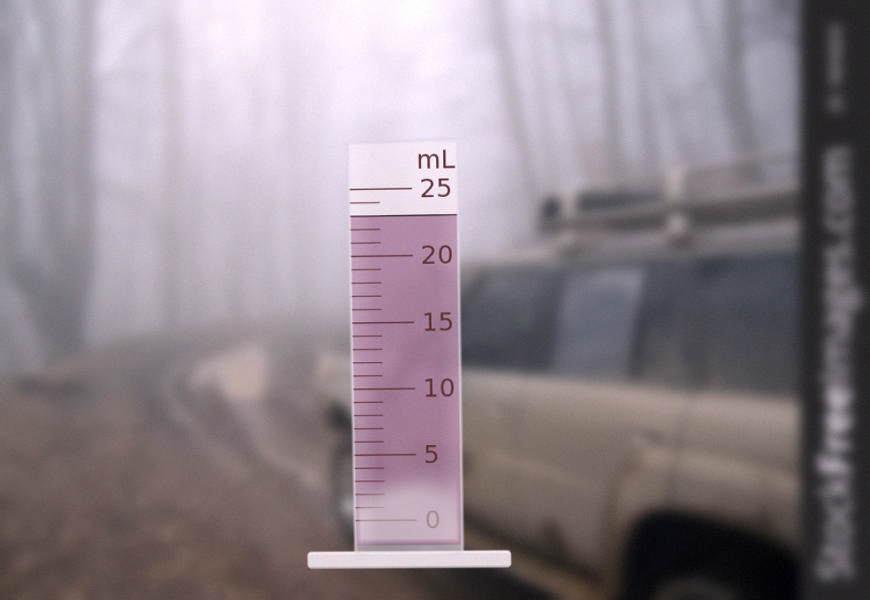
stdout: 23 mL
